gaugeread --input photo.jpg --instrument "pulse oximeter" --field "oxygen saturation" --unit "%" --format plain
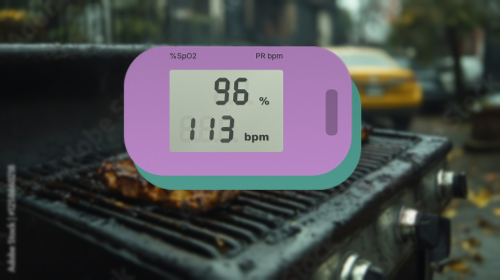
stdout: 96 %
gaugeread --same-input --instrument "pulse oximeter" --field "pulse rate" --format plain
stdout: 113 bpm
